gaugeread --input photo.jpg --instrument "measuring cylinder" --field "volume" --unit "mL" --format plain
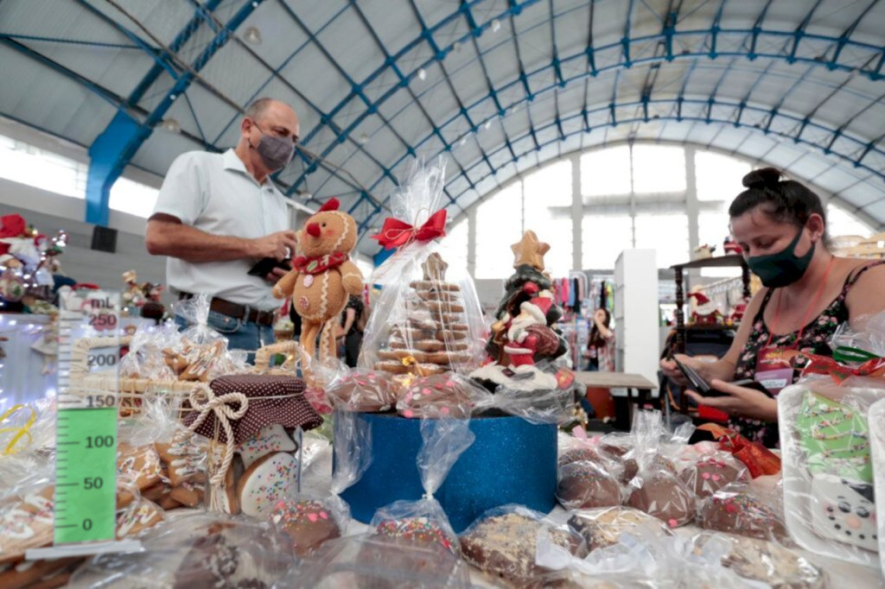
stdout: 140 mL
